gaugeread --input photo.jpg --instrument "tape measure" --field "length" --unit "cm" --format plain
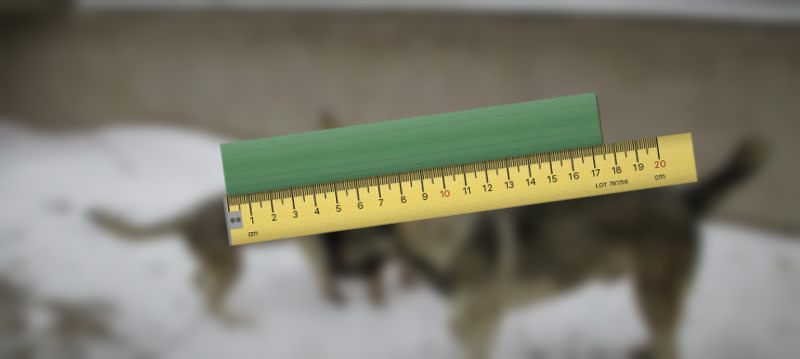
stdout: 17.5 cm
